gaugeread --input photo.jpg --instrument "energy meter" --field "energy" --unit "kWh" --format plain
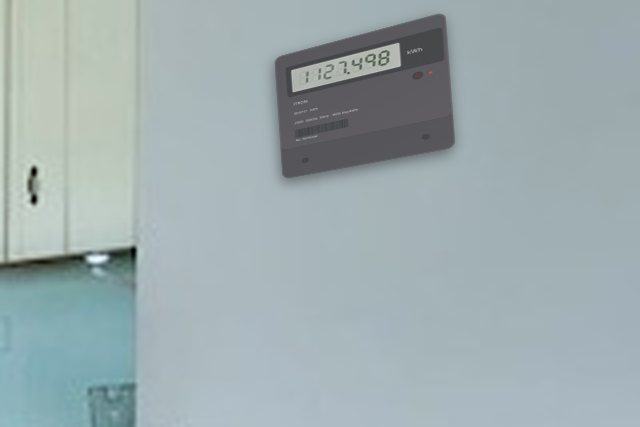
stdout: 1127.498 kWh
